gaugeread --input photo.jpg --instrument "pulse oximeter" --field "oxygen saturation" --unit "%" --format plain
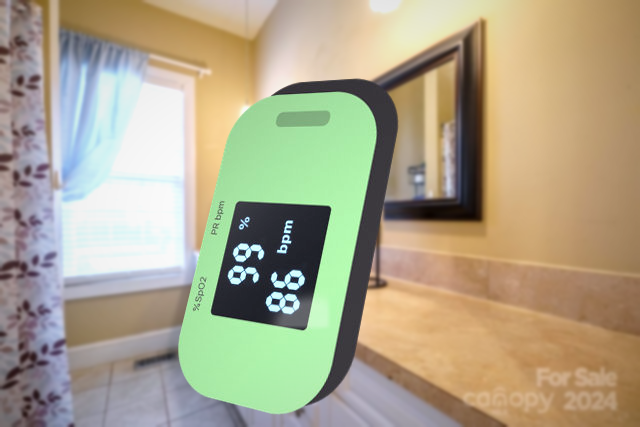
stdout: 99 %
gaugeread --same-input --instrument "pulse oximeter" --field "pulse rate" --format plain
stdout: 86 bpm
